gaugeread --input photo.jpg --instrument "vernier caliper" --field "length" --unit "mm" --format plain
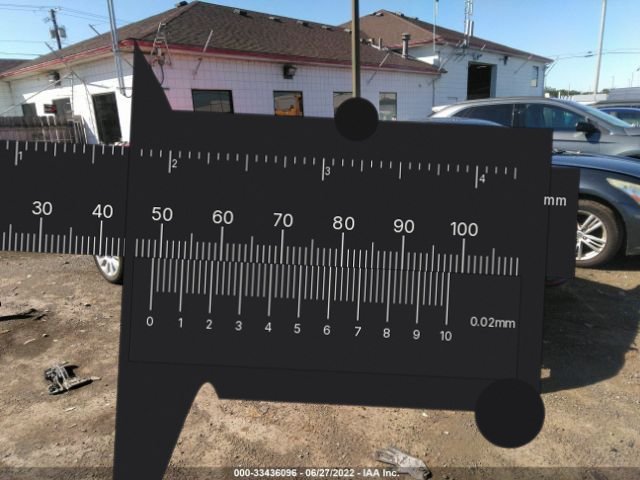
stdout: 48.8 mm
